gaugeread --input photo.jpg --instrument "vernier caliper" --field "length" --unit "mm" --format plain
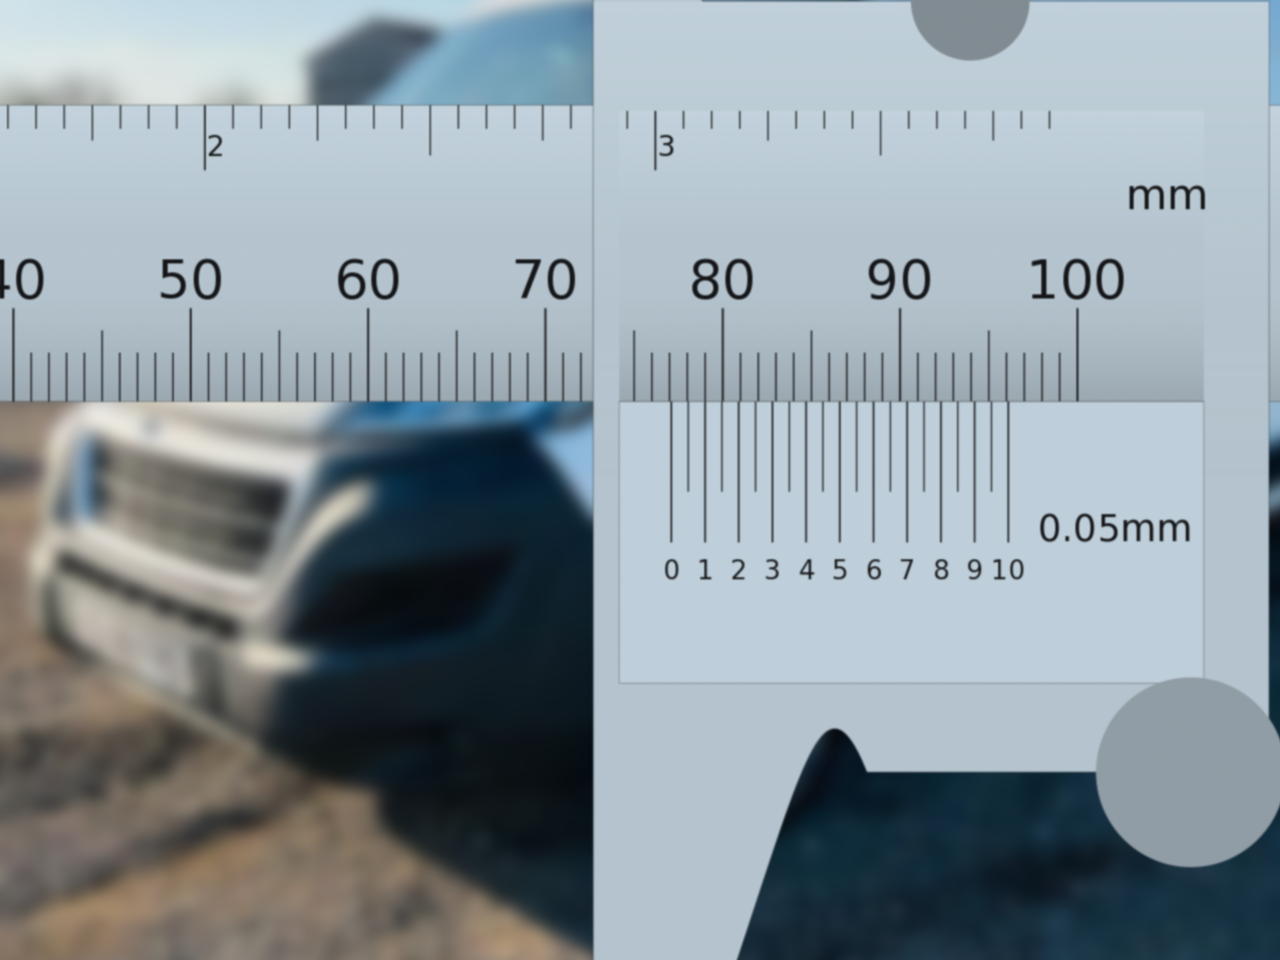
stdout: 77.1 mm
